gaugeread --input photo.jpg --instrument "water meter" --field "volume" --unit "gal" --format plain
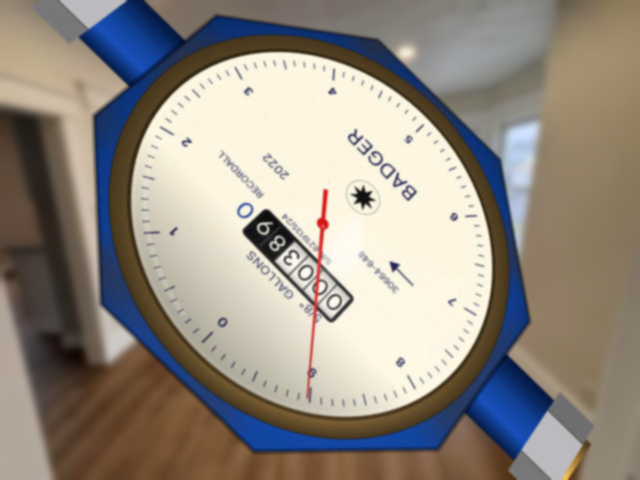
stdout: 3889.0 gal
